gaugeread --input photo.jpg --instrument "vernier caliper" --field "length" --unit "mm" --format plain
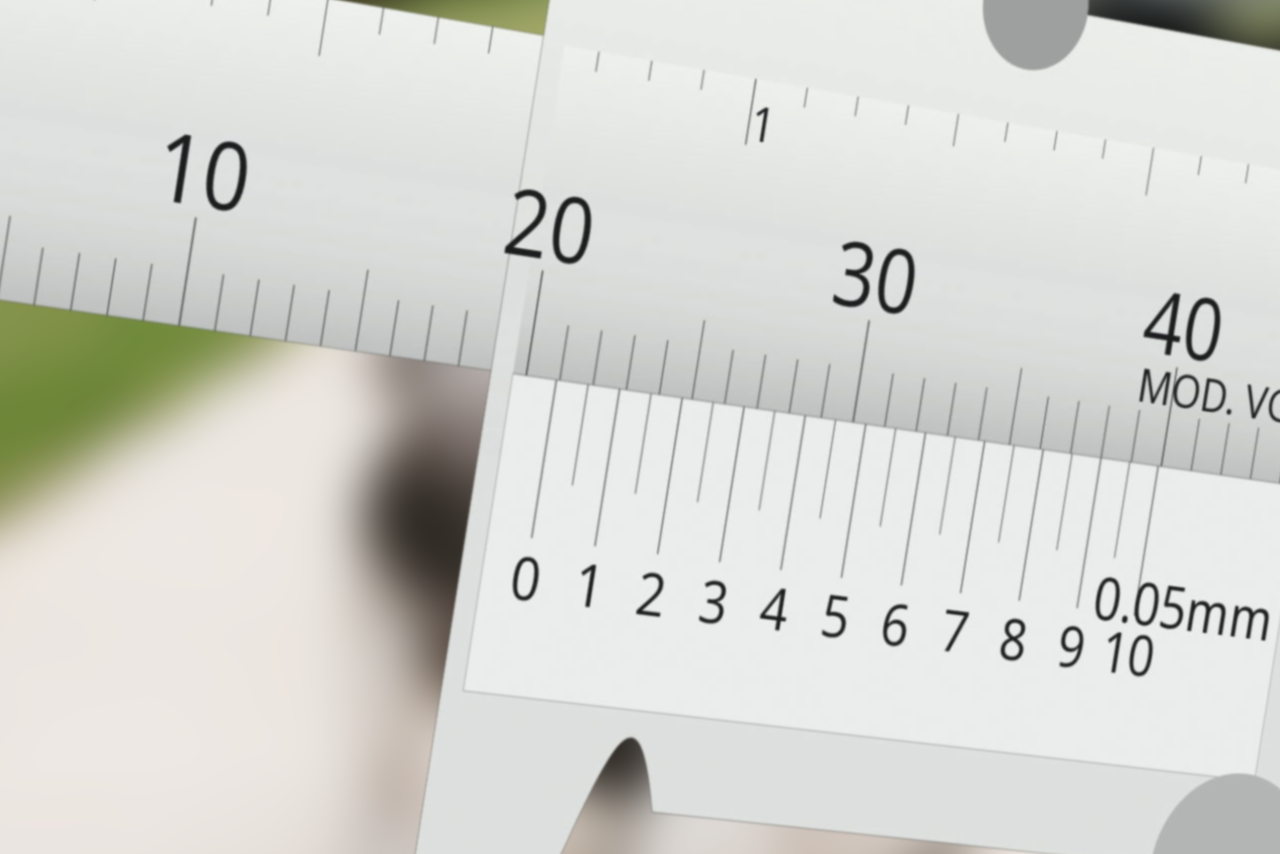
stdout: 20.90 mm
